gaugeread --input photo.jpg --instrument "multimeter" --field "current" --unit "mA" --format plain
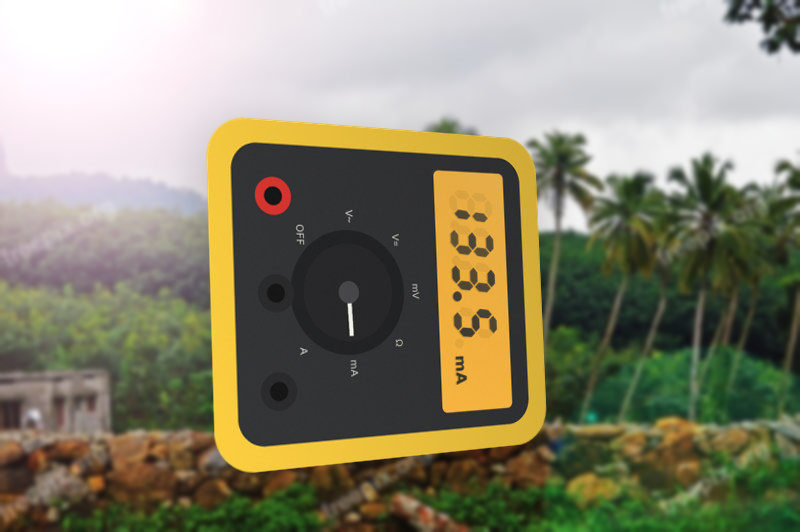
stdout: 133.5 mA
